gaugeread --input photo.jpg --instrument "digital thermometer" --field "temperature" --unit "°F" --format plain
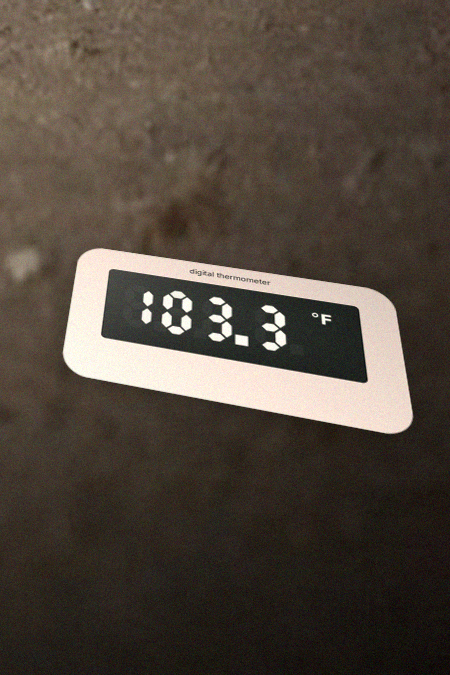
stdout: 103.3 °F
